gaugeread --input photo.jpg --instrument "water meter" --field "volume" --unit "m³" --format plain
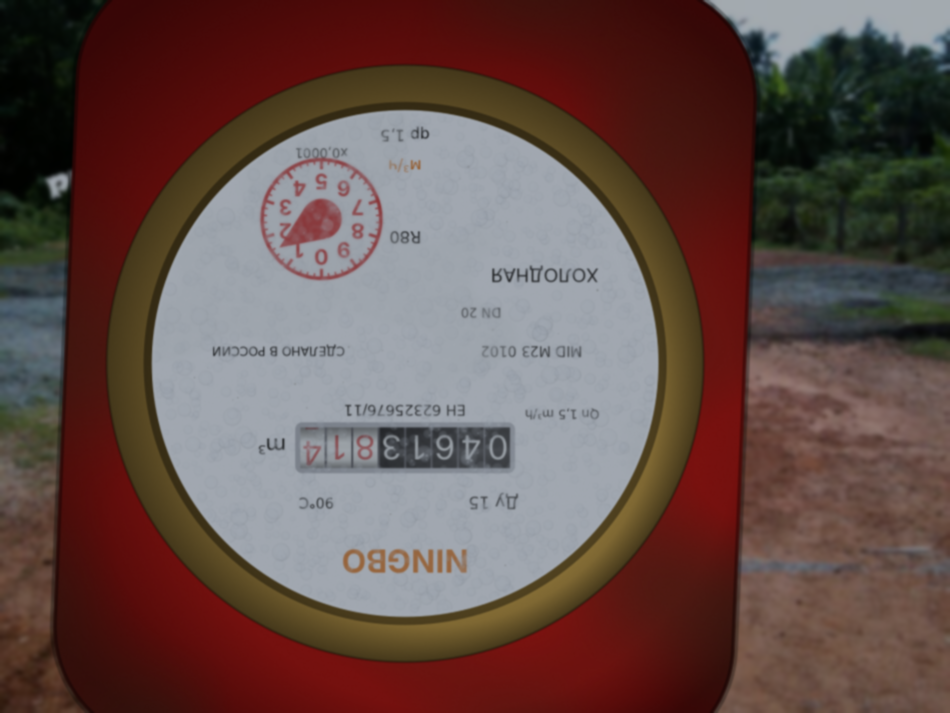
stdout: 4613.8141 m³
